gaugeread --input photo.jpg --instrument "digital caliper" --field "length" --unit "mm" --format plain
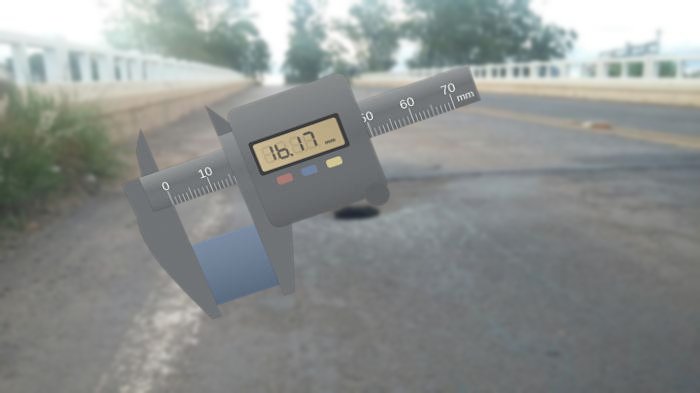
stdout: 16.17 mm
